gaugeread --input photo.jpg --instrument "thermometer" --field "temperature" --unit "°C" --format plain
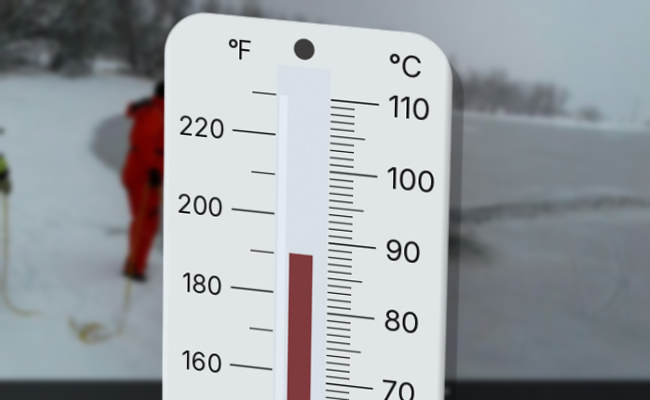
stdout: 88 °C
